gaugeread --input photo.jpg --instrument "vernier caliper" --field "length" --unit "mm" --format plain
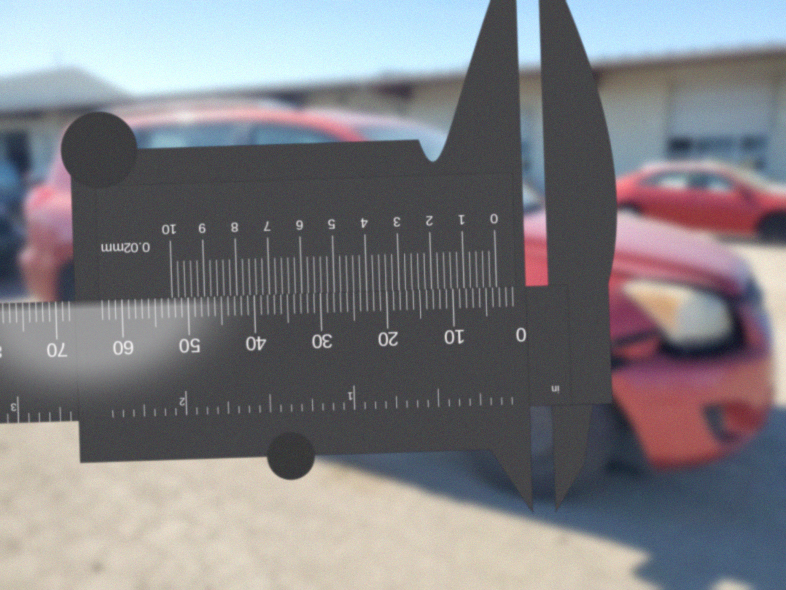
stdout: 3.4 mm
